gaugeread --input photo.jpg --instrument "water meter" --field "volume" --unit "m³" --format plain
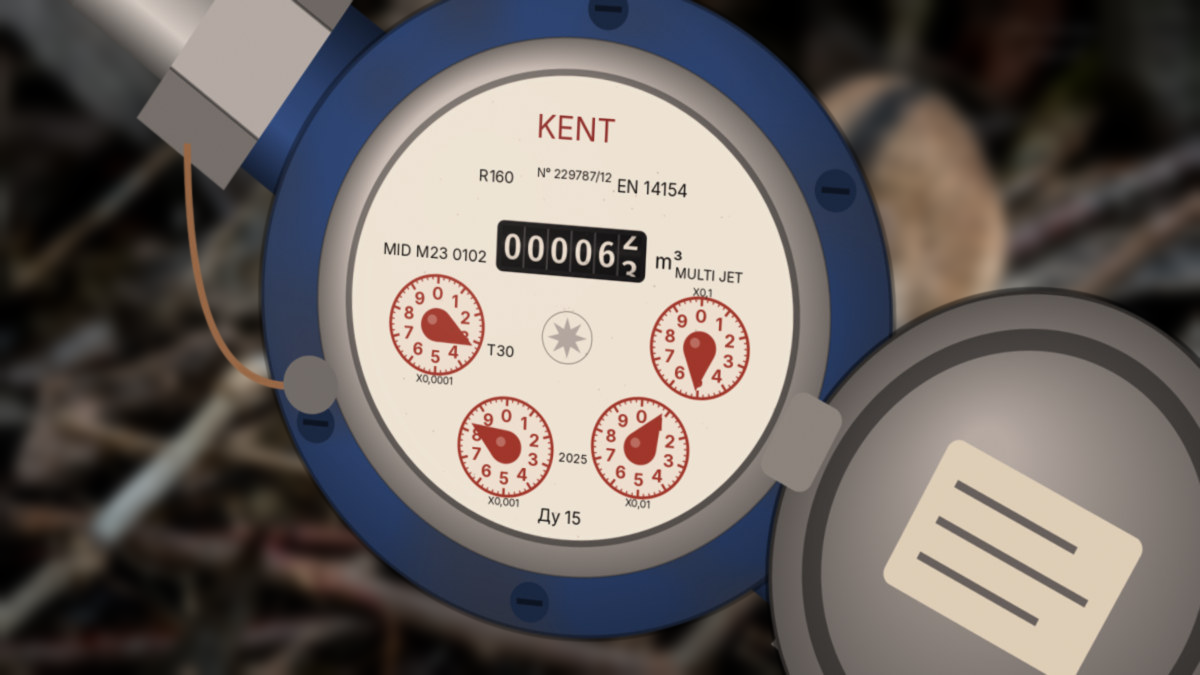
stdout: 62.5083 m³
